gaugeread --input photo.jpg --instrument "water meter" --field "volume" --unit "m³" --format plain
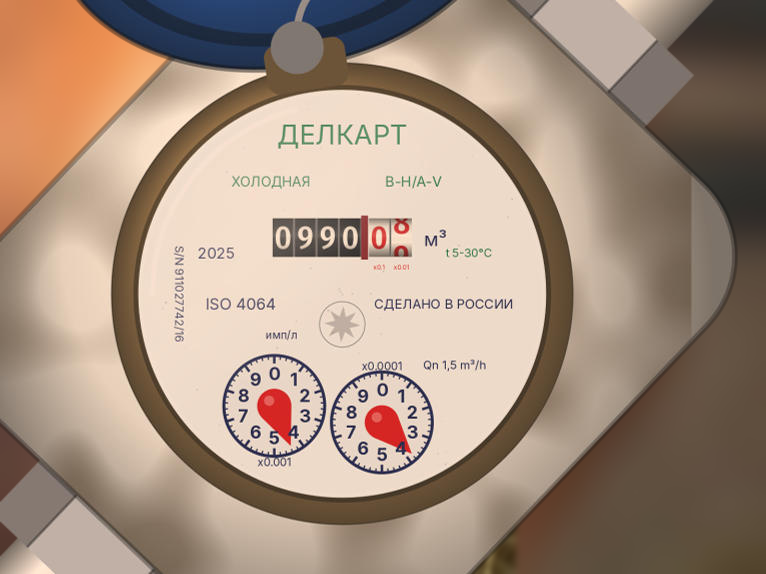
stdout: 990.0843 m³
